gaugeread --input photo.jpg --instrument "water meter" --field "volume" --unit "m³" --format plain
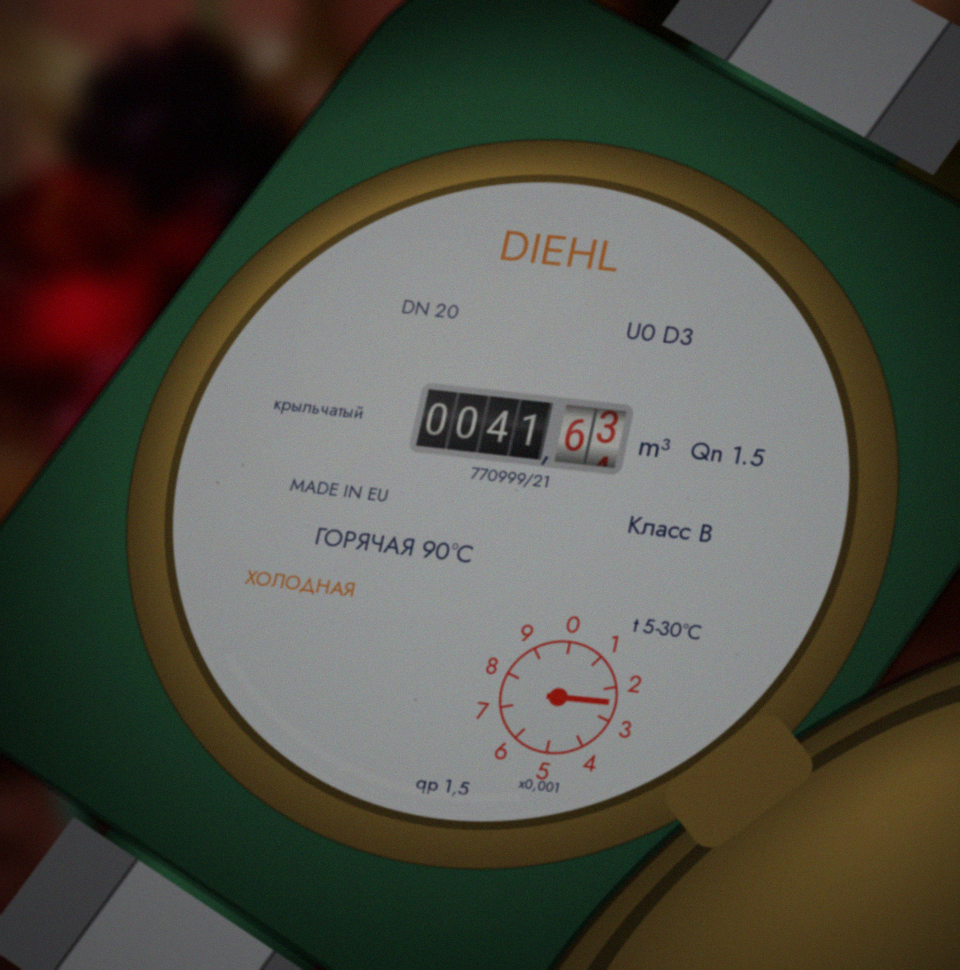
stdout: 41.632 m³
